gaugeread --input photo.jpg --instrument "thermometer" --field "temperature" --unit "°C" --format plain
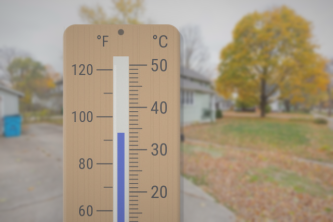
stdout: 34 °C
